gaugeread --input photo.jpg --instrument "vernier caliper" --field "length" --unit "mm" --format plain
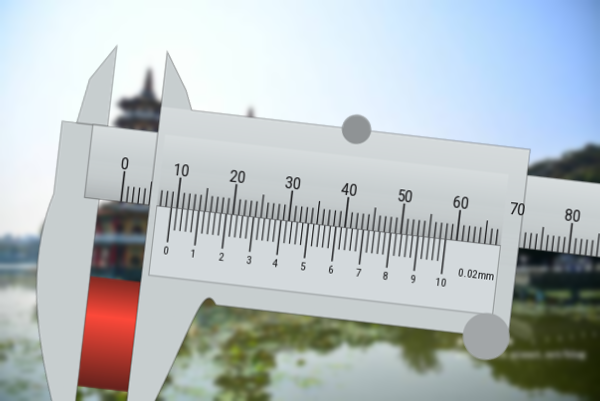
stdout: 9.0 mm
